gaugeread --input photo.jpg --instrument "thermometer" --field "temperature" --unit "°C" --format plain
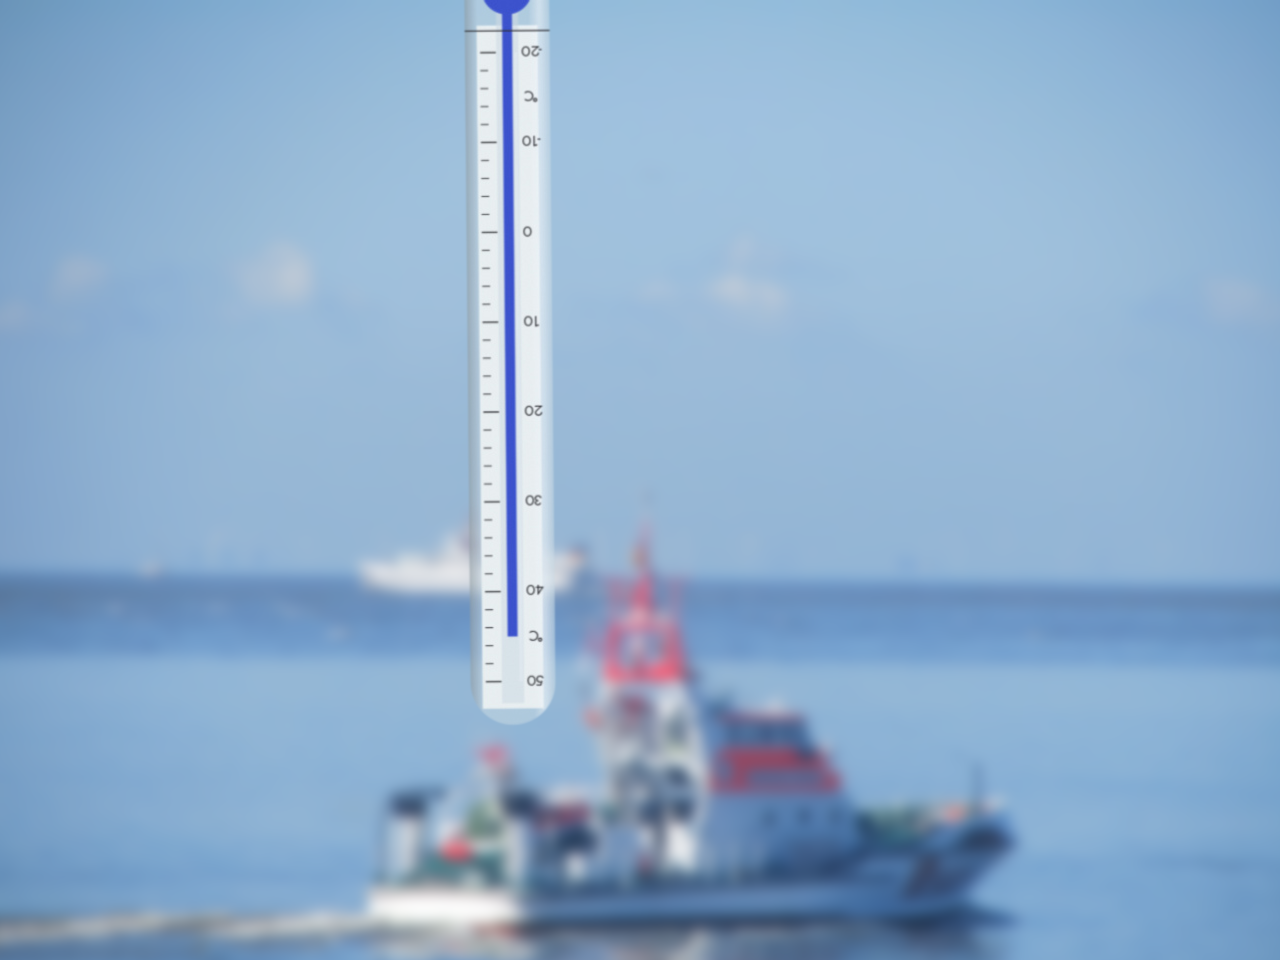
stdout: 45 °C
